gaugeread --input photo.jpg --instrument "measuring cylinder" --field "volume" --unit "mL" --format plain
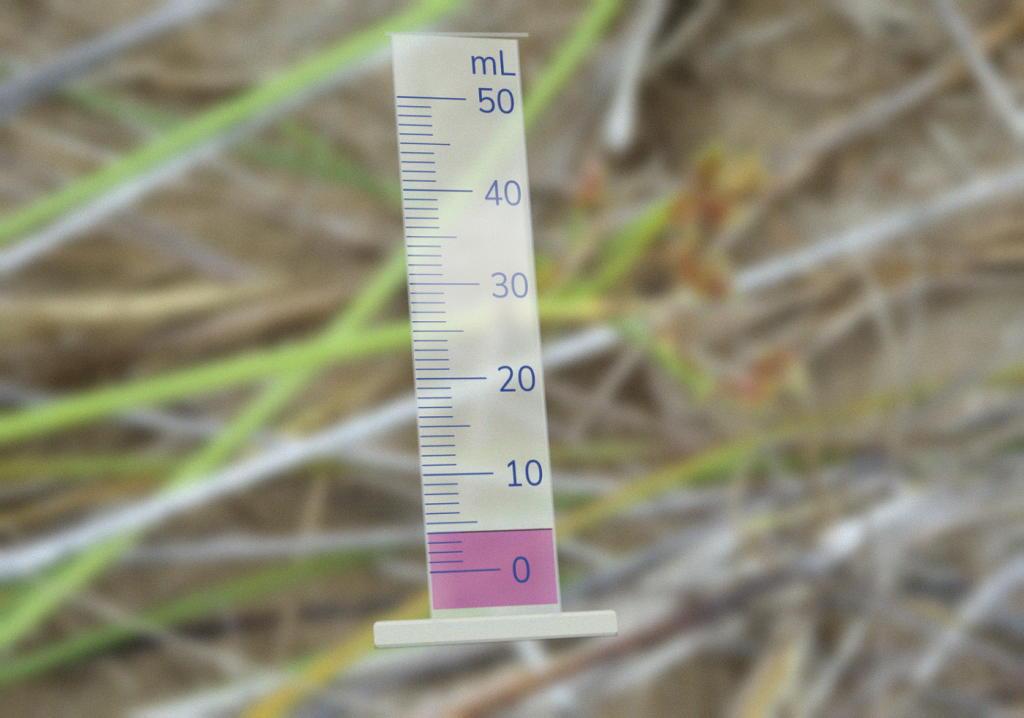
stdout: 4 mL
